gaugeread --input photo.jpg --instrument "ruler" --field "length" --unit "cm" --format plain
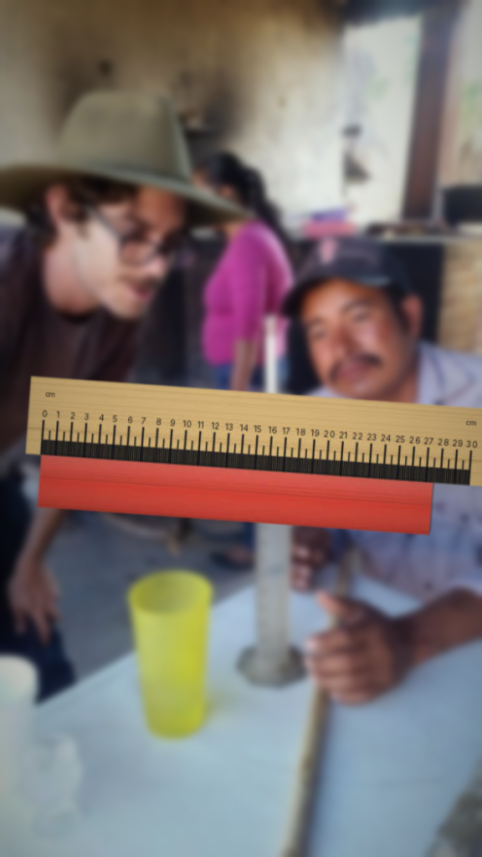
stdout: 27.5 cm
